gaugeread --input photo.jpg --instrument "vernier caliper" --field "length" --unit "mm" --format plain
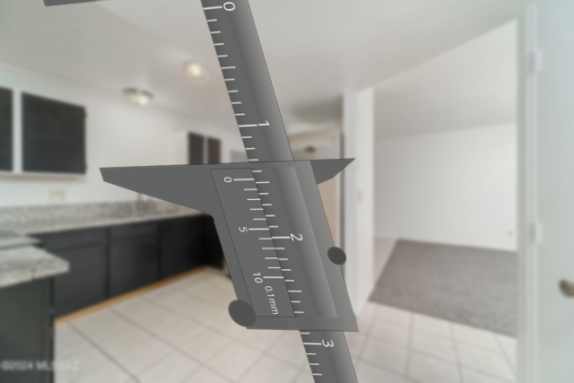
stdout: 14.7 mm
